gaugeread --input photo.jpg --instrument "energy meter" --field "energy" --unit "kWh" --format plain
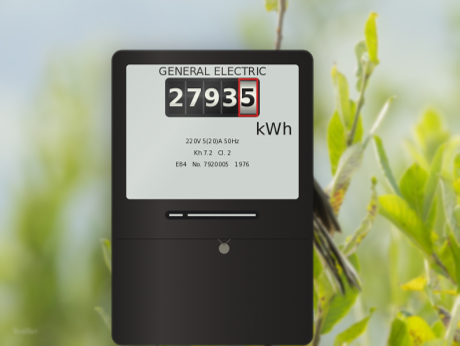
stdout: 2793.5 kWh
